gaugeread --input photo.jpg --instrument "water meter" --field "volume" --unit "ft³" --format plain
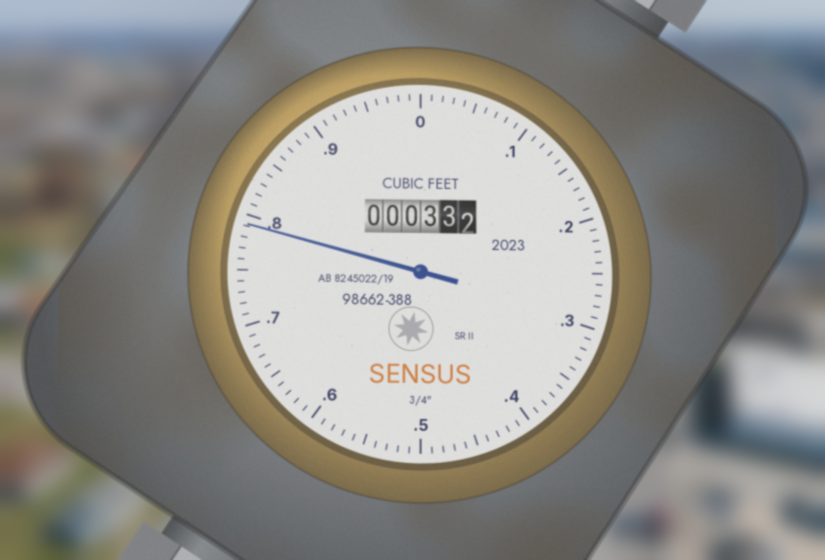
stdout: 331.79 ft³
